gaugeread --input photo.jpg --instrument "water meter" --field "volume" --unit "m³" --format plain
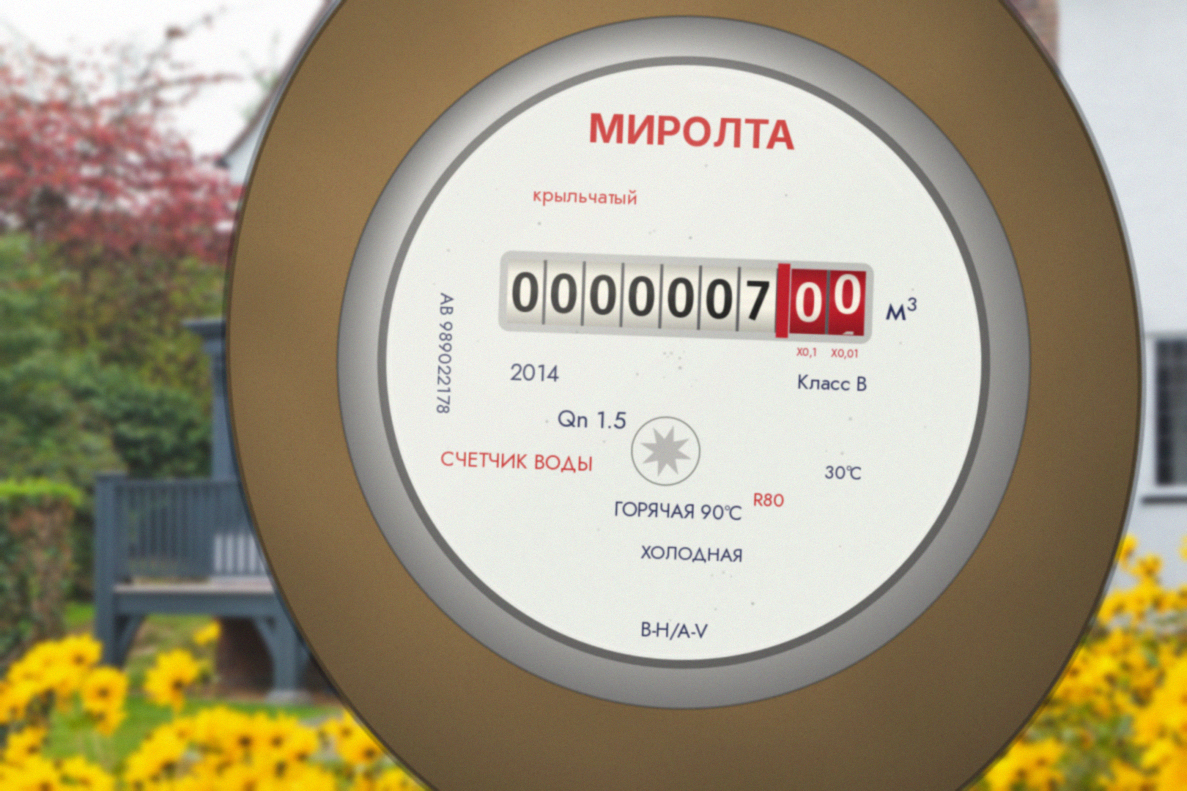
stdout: 7.00 m³
